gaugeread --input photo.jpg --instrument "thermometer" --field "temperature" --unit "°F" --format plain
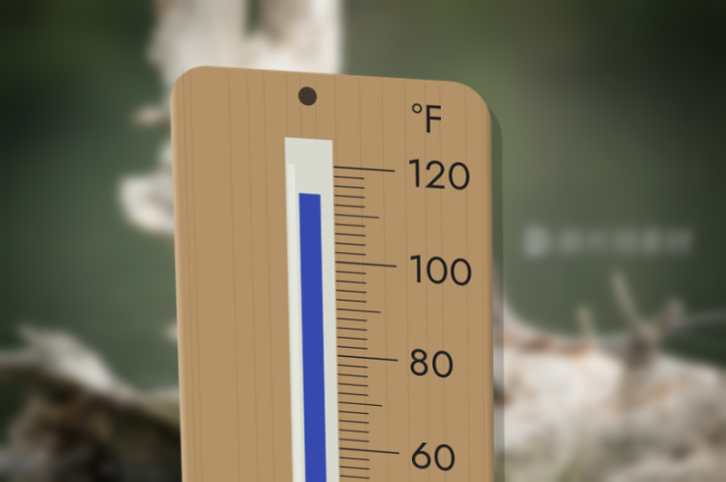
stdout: 114 °F
